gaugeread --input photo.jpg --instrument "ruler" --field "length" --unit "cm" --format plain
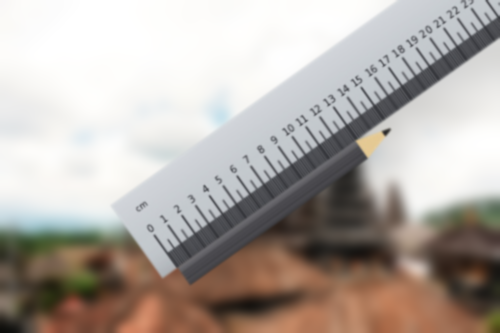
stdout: 15 cm
